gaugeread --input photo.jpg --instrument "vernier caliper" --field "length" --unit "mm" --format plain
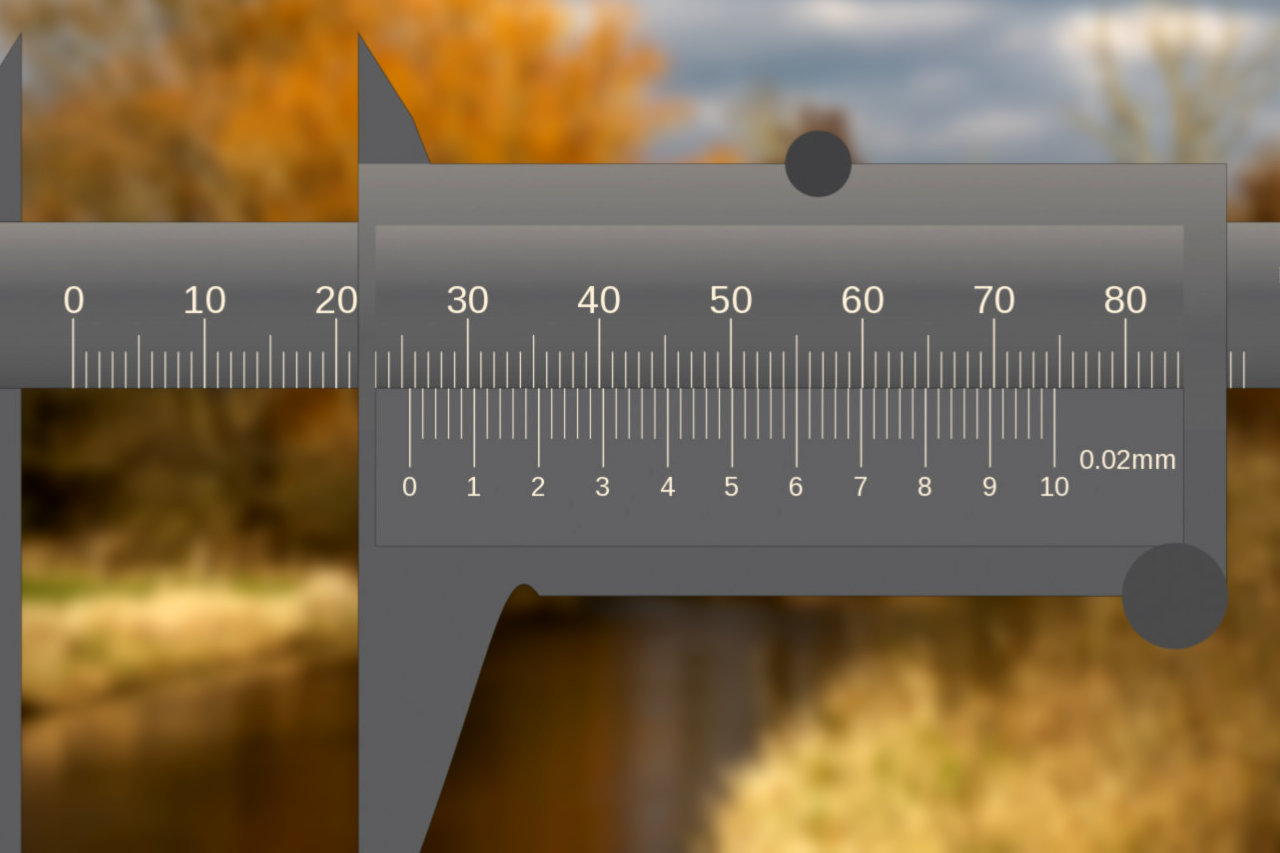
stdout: 25.6 mm
